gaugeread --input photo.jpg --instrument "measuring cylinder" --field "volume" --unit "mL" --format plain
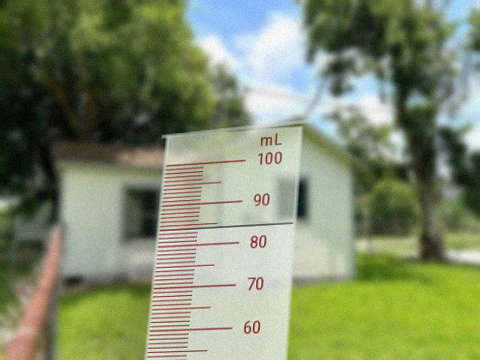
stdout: 84 mL
